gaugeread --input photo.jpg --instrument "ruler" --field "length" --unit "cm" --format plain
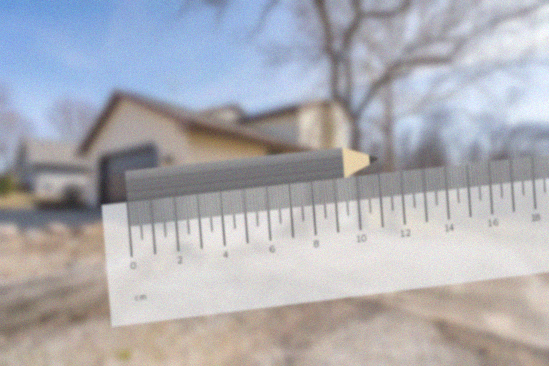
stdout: 11 cm
